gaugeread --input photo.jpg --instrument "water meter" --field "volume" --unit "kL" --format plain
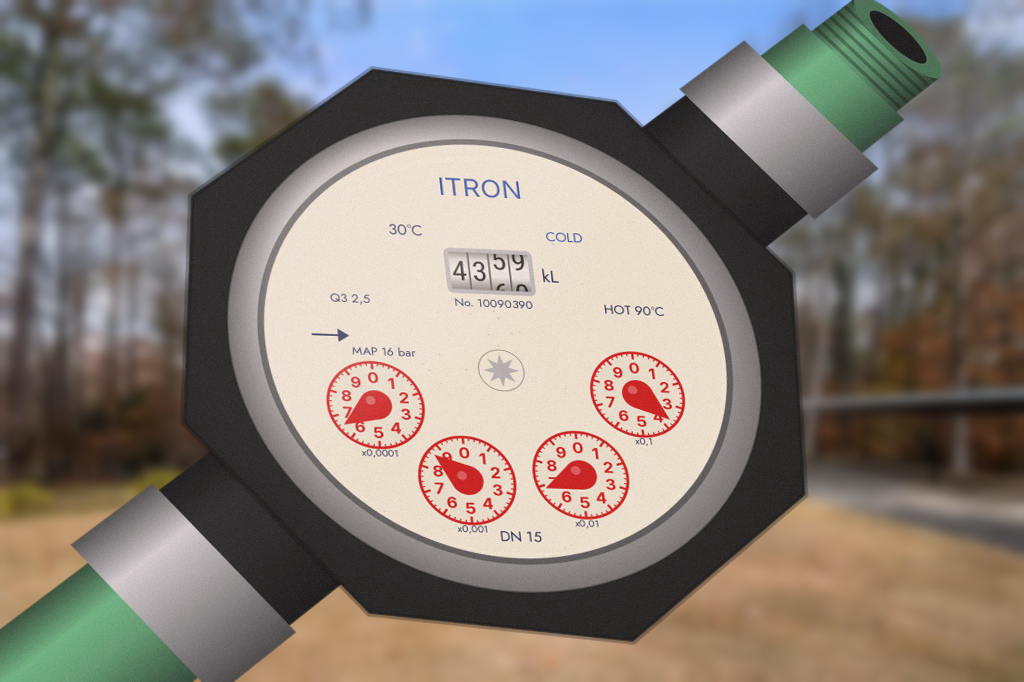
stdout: 4359.3686 kL
